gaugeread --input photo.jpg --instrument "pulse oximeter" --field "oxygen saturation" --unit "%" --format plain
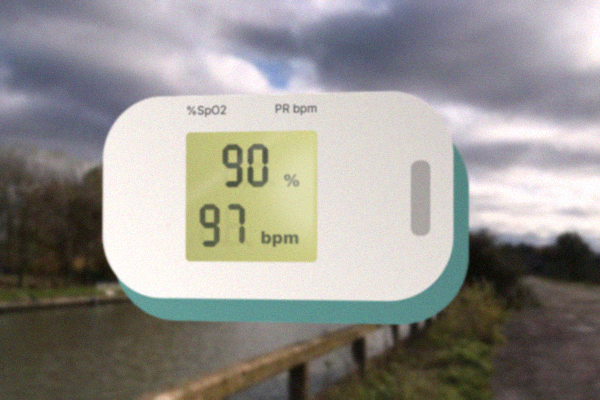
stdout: 90 %
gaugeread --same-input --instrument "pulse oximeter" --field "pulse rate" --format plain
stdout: 97 bpm
